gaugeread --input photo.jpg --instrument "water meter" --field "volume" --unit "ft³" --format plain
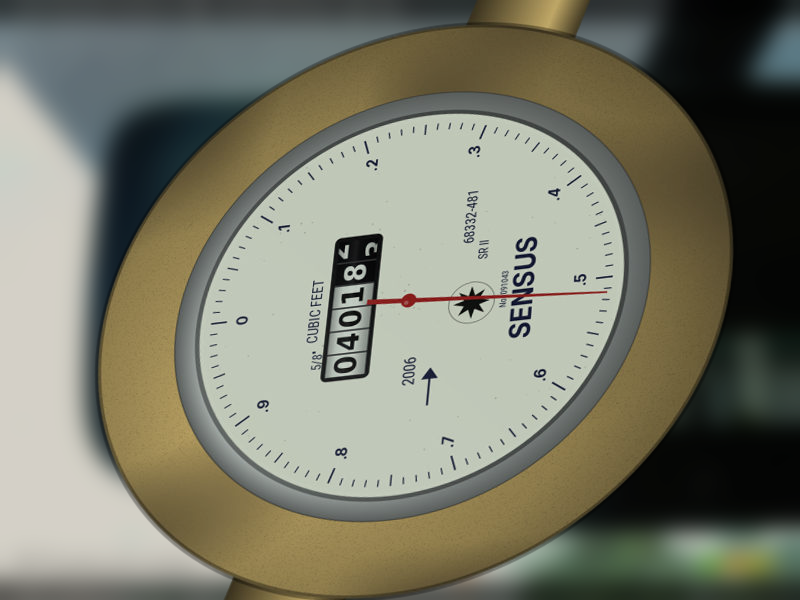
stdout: 40182.51 ft³
